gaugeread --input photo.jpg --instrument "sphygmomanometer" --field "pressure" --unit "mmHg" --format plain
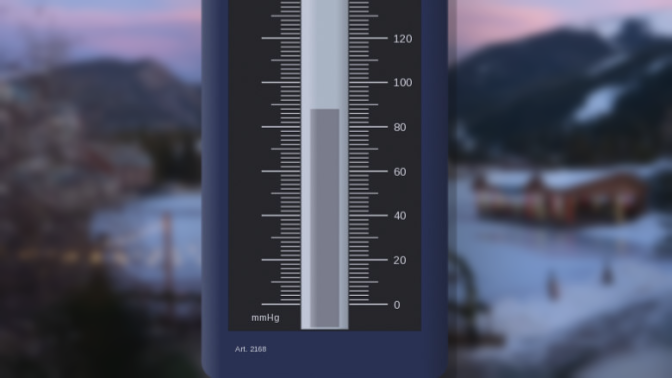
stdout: 88 mmHg
